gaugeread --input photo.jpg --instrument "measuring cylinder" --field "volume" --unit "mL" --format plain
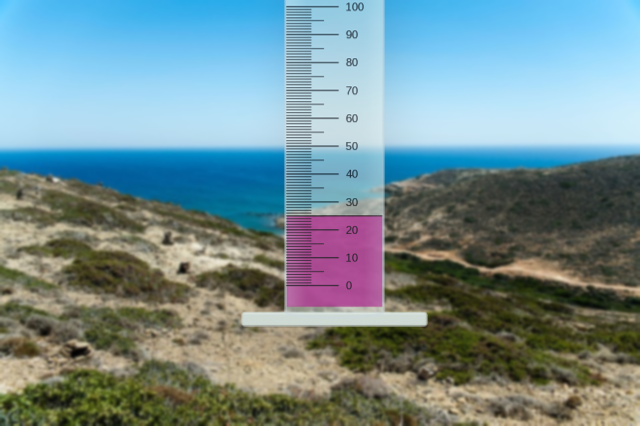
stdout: 25 mL
